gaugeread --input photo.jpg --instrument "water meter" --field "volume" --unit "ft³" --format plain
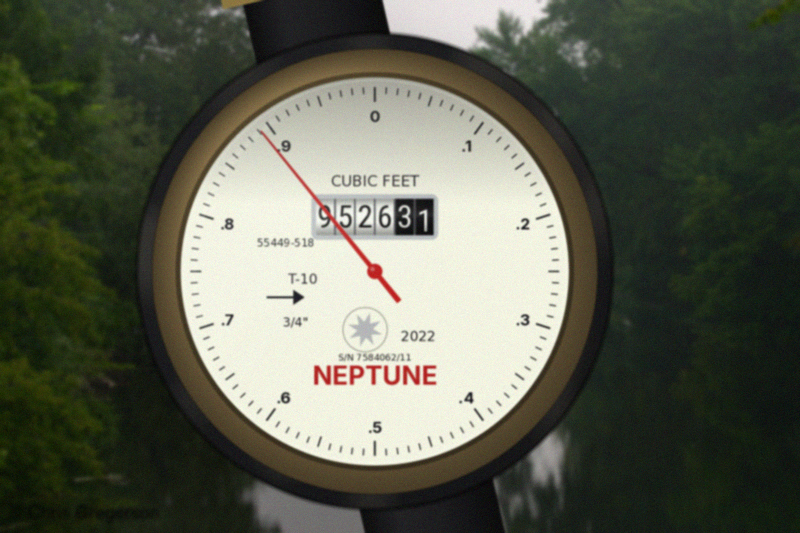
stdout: 952630.89 ft³
